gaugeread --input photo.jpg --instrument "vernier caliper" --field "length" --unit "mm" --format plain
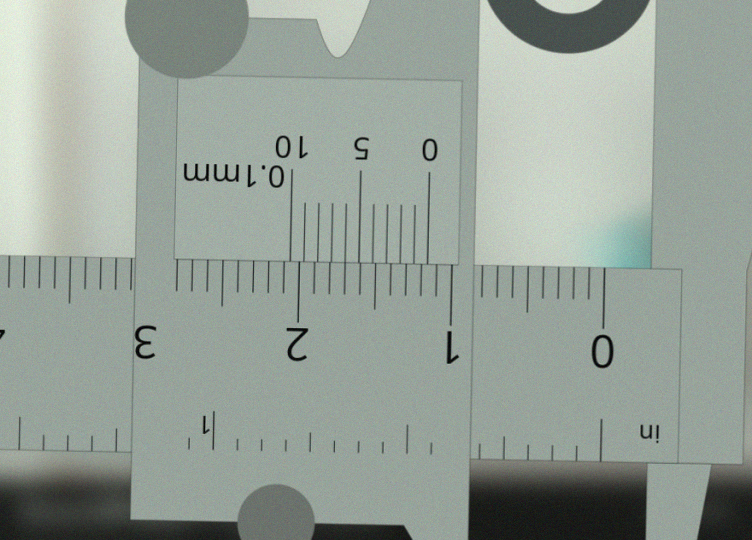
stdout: 11.6 mm
